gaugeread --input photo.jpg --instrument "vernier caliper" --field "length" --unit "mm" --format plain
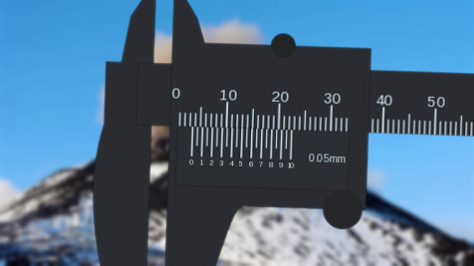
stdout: 3.5 mm
